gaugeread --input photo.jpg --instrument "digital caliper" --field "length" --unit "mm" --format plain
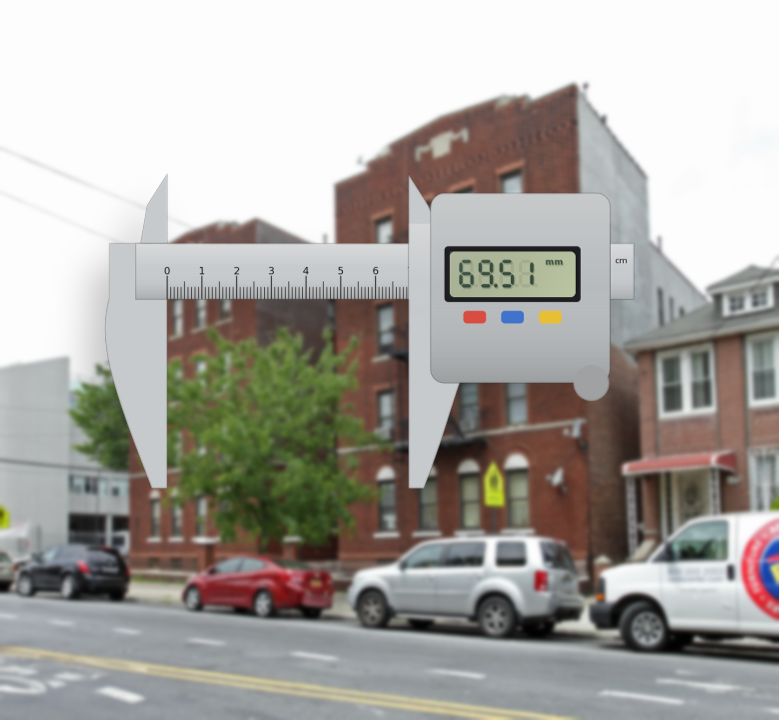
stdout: 69.51 mm
